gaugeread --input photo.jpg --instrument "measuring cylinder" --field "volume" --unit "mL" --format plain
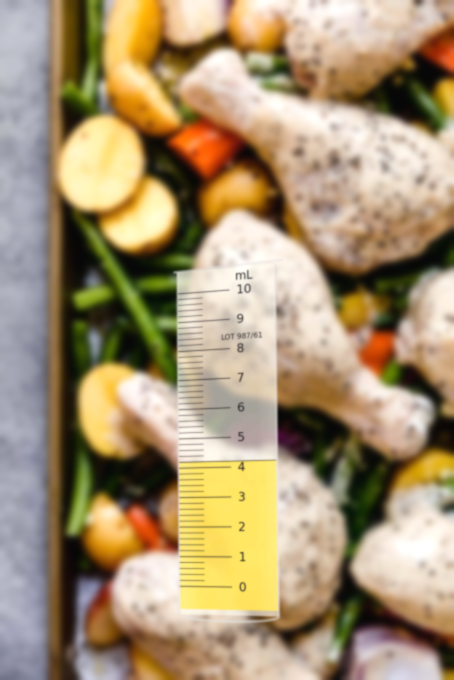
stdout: 4.2 mL
